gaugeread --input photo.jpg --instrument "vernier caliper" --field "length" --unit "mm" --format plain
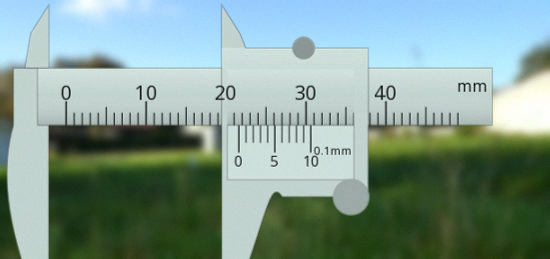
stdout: 21.6 mm
